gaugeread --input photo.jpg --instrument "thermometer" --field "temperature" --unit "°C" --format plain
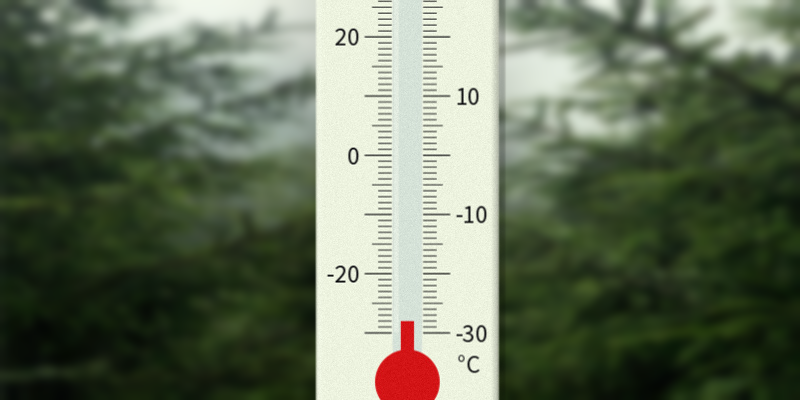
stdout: -28 °C
